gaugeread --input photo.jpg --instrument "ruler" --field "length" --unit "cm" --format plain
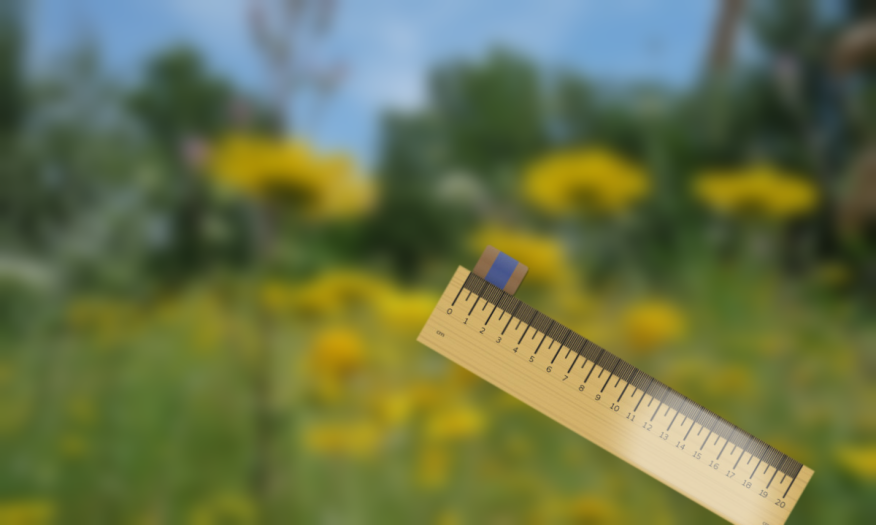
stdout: 2.5 cm
